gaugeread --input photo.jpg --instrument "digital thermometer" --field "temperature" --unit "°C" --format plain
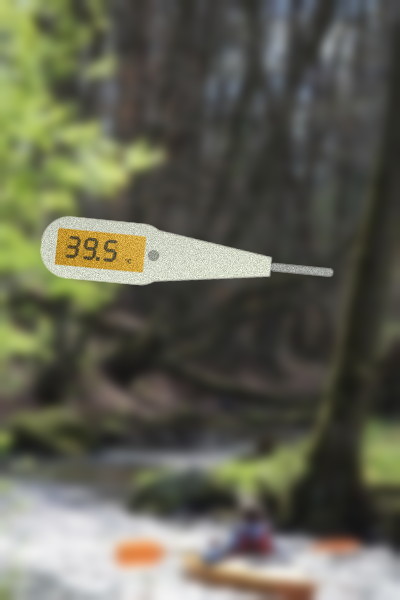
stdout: 39.5 °C
